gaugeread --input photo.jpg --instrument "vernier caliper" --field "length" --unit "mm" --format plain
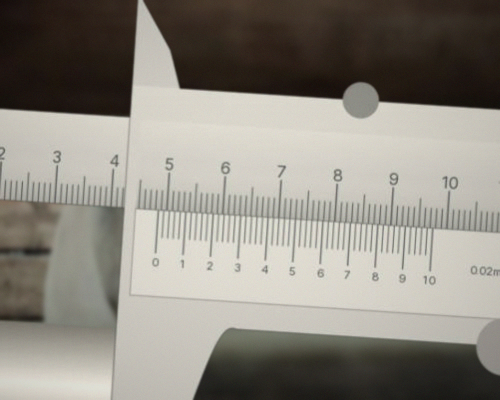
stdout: 48.5 mm
